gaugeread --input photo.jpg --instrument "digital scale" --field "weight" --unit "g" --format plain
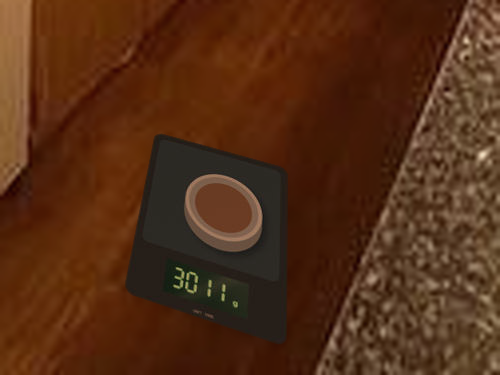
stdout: 3011 g
